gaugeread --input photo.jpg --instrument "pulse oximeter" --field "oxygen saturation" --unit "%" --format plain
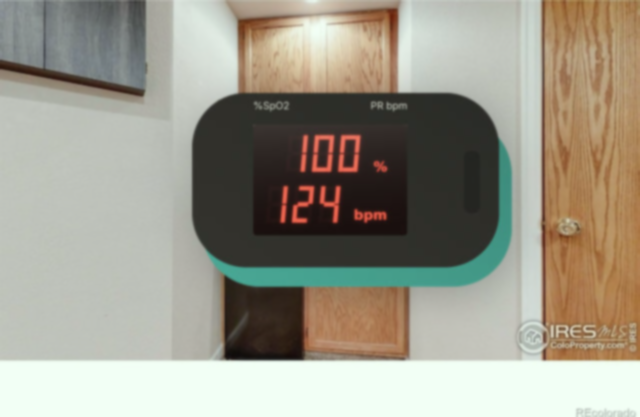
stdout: 100 %
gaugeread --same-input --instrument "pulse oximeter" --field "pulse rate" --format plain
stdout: 124 bpm
